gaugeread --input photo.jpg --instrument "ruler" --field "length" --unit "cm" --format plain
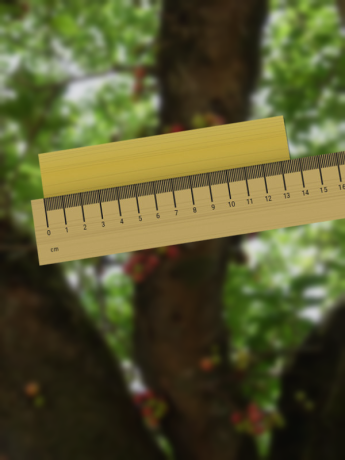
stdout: 13.5 cm
